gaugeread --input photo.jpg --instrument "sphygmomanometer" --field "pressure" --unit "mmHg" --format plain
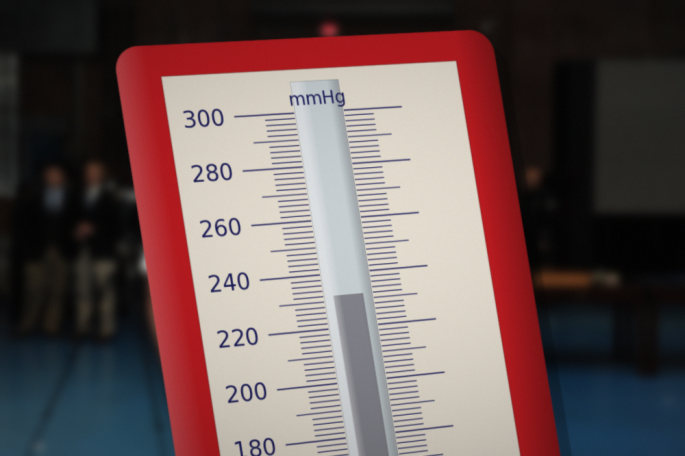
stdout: 232 mmHg
